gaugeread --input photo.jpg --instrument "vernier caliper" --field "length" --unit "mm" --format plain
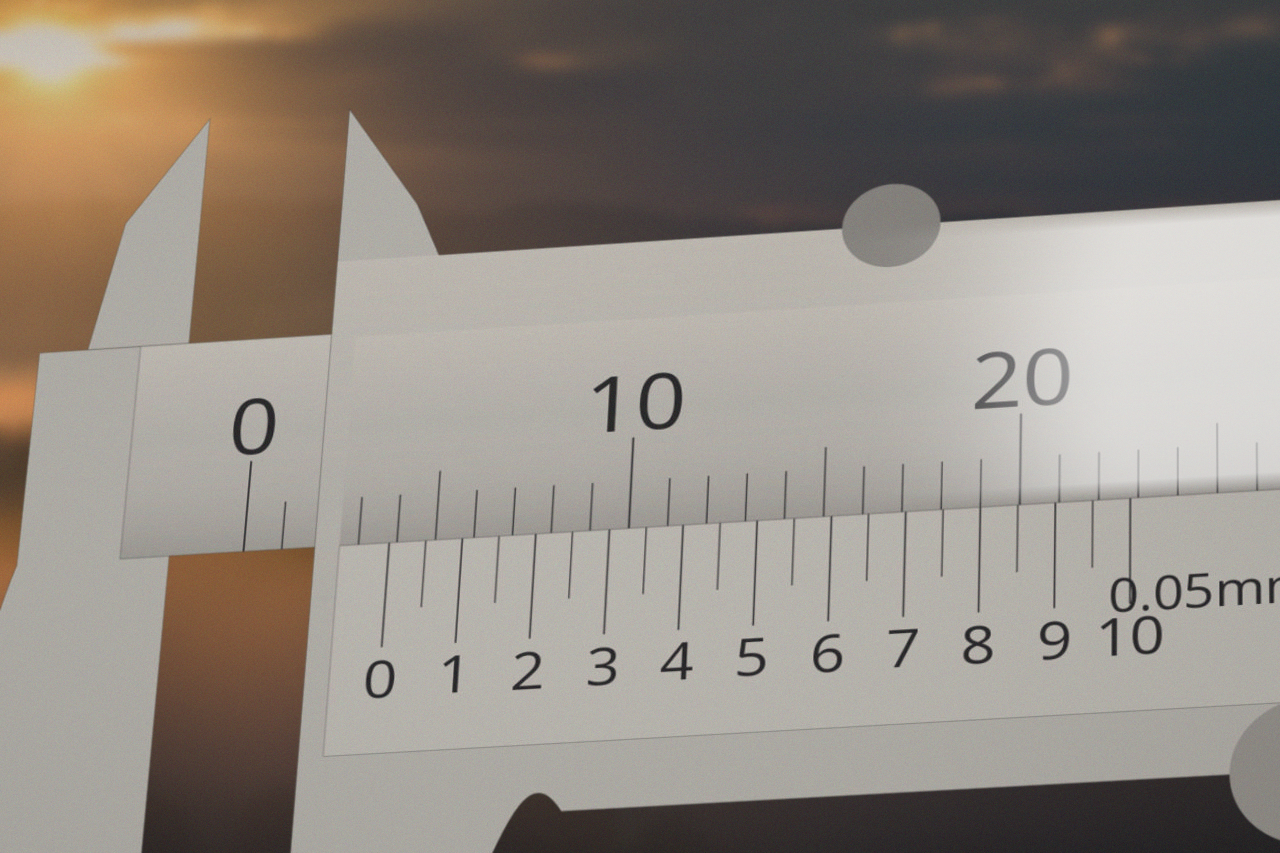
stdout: 3.80 mm
